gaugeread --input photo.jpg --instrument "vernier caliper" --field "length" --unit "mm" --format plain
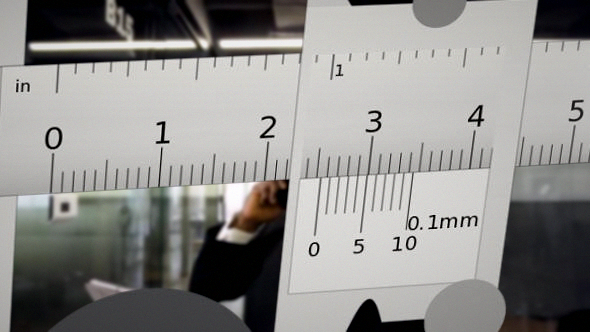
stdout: 25.4 mm
